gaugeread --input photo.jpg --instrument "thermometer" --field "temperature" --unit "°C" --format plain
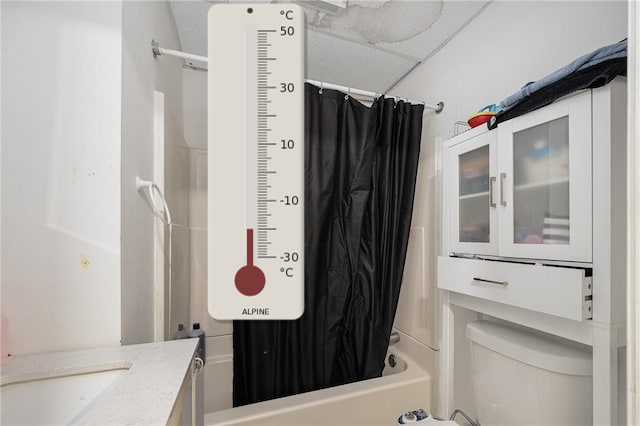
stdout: -20 °C
